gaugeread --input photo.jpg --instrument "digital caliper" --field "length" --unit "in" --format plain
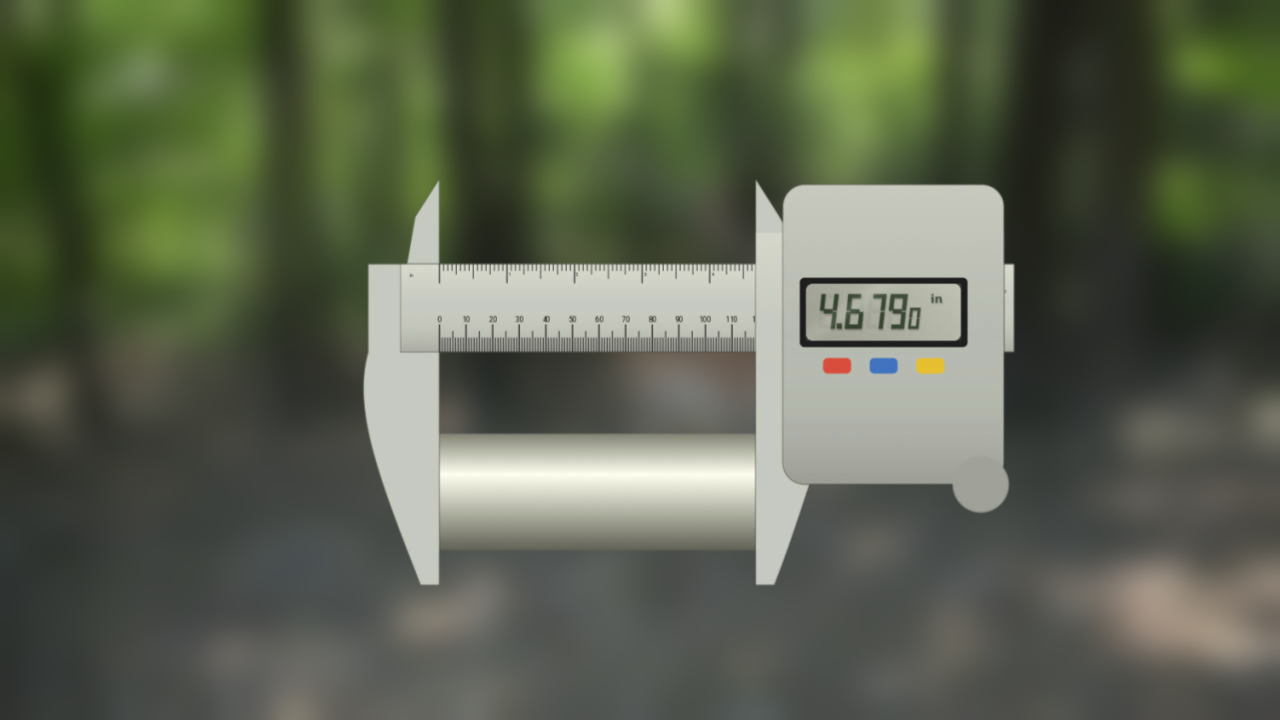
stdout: 4.6790 in
